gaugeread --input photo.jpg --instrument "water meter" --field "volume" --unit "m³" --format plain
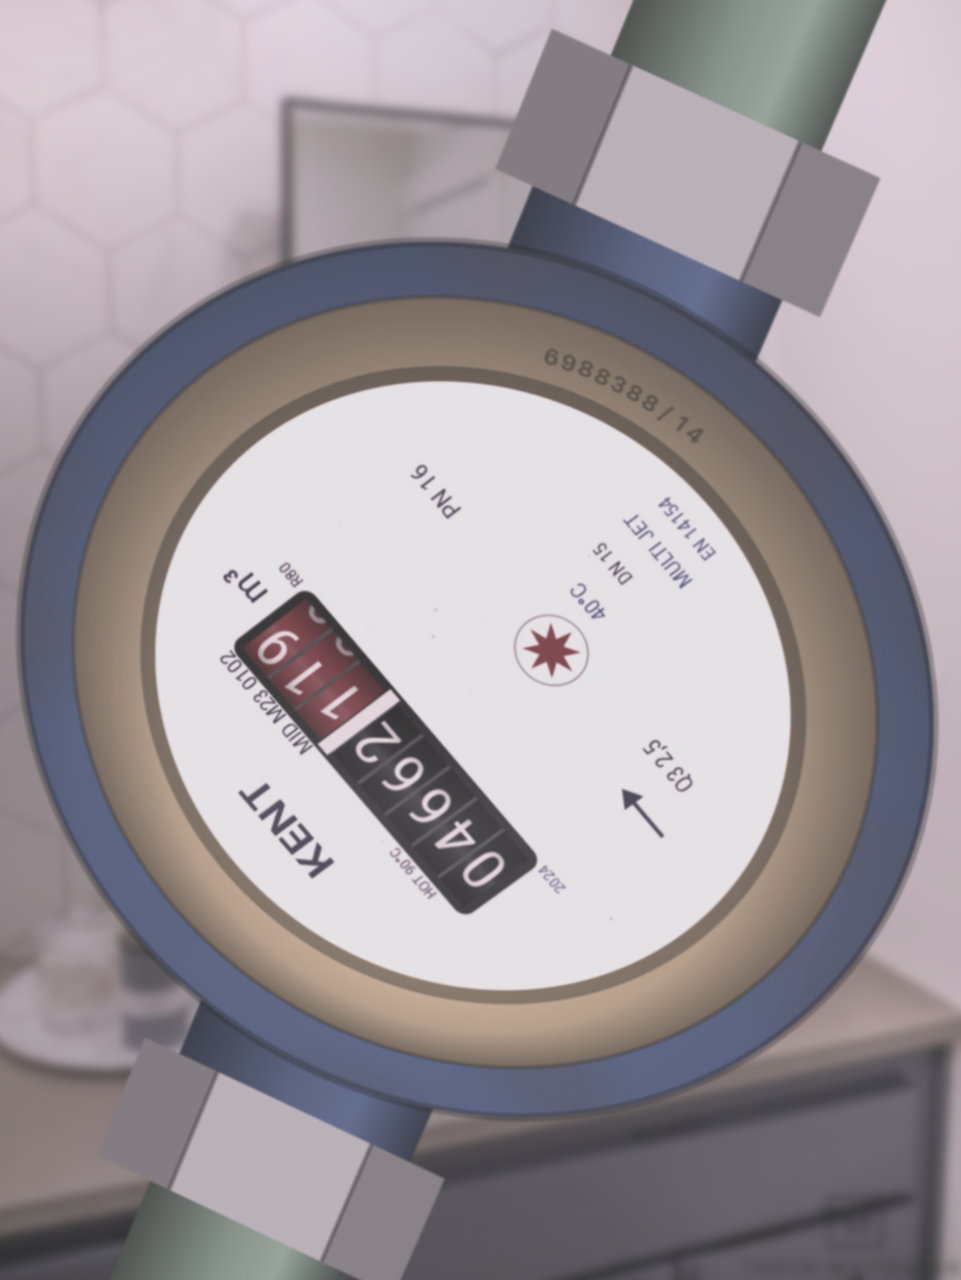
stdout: 4662.119 m³
